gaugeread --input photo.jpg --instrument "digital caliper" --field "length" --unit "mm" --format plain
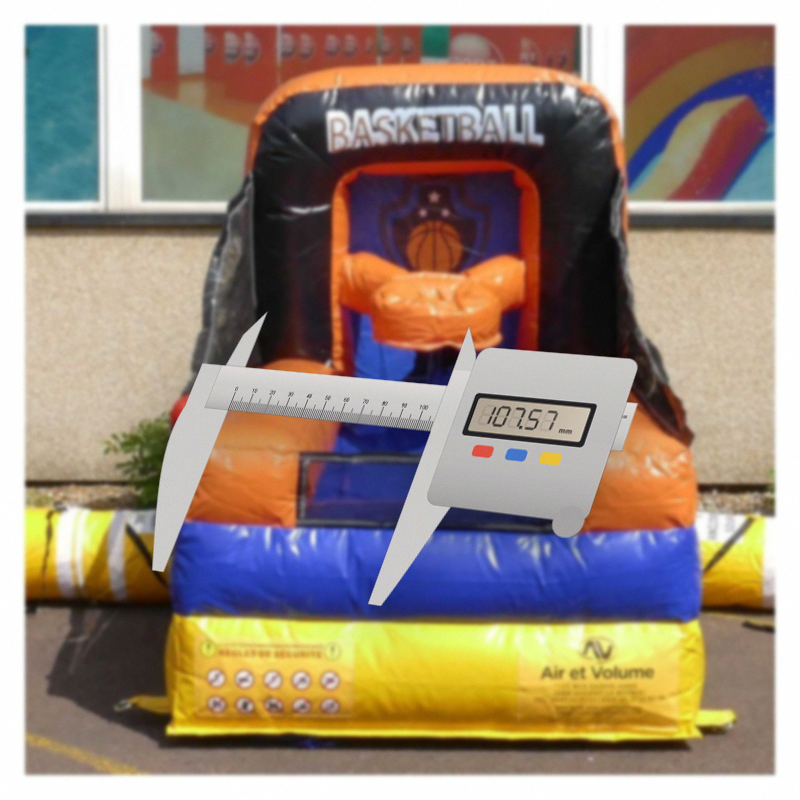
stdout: 107.57 mm
